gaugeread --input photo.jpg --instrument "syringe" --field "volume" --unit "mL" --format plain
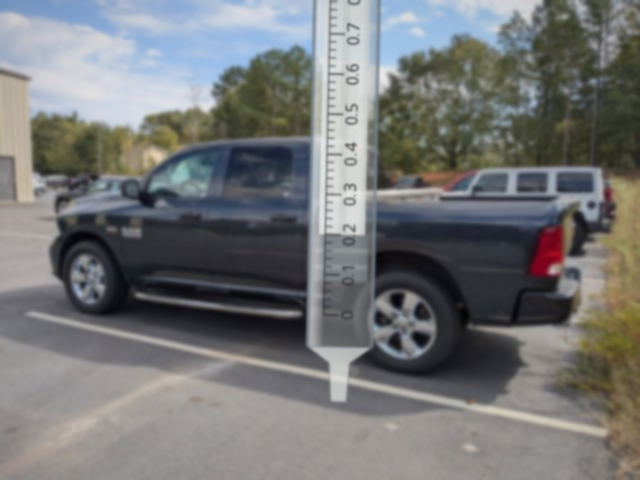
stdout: 0.08 mL
